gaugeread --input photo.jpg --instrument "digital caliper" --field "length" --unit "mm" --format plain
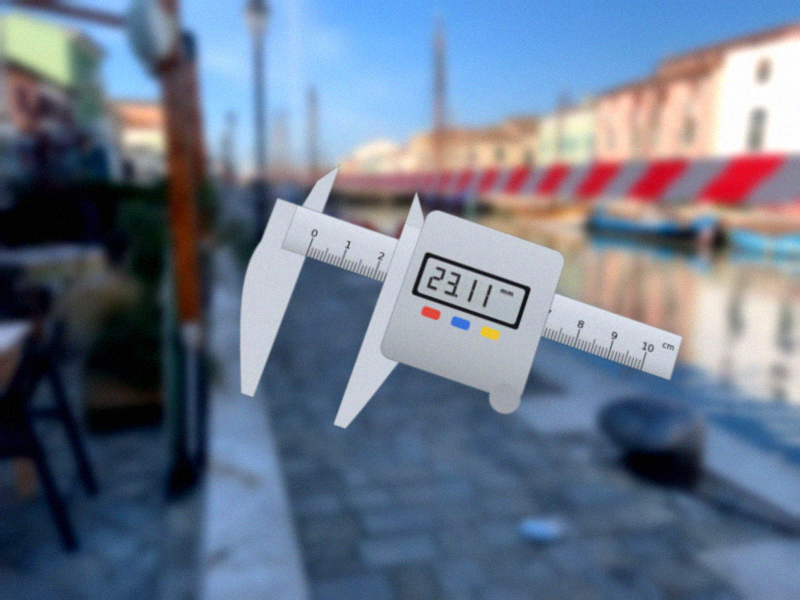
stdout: 23.11 mm
